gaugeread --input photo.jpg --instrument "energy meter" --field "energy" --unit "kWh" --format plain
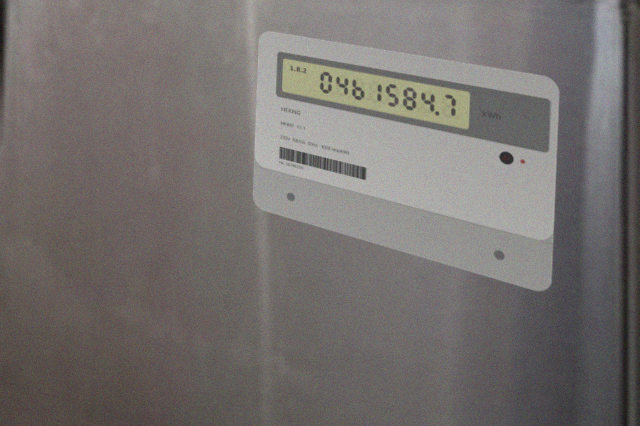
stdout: 461584.7 kWh
